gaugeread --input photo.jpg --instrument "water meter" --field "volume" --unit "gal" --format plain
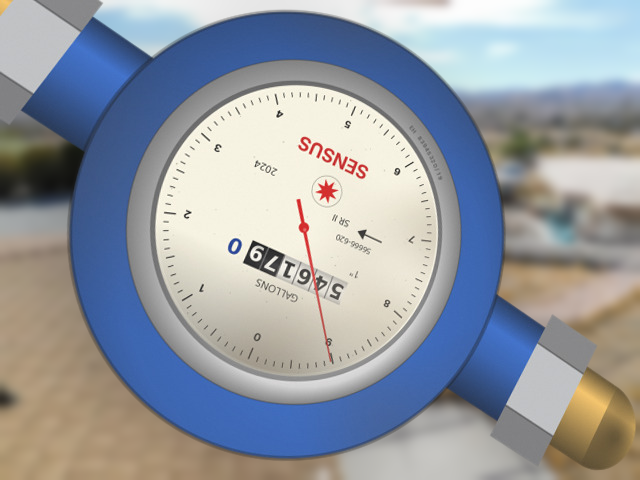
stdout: 5461789.0 gal
